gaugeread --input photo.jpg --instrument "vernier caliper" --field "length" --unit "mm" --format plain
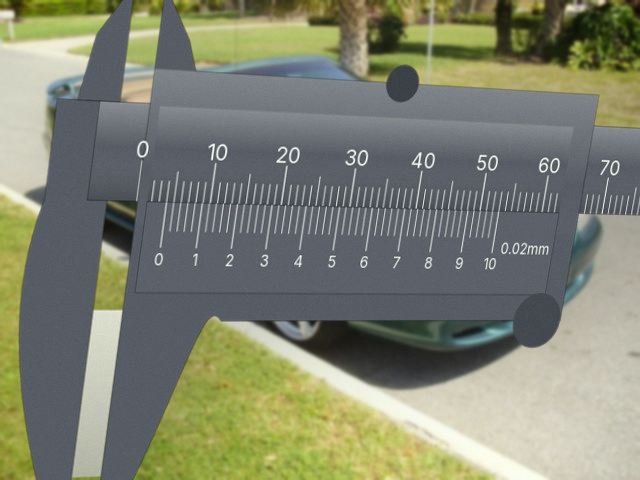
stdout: 4.0 mm
